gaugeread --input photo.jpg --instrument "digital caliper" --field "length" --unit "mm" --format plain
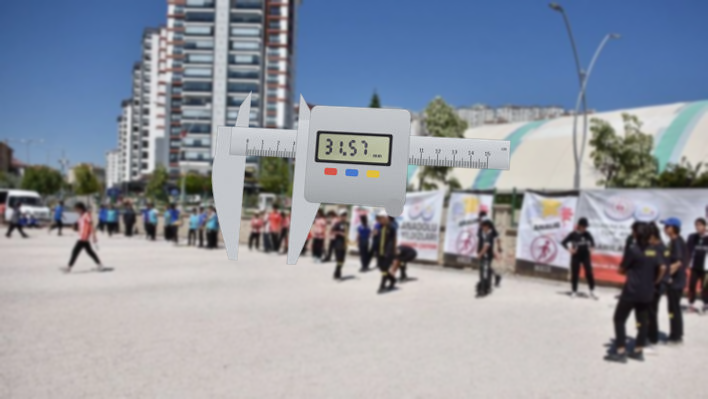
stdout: 31.57 mm
